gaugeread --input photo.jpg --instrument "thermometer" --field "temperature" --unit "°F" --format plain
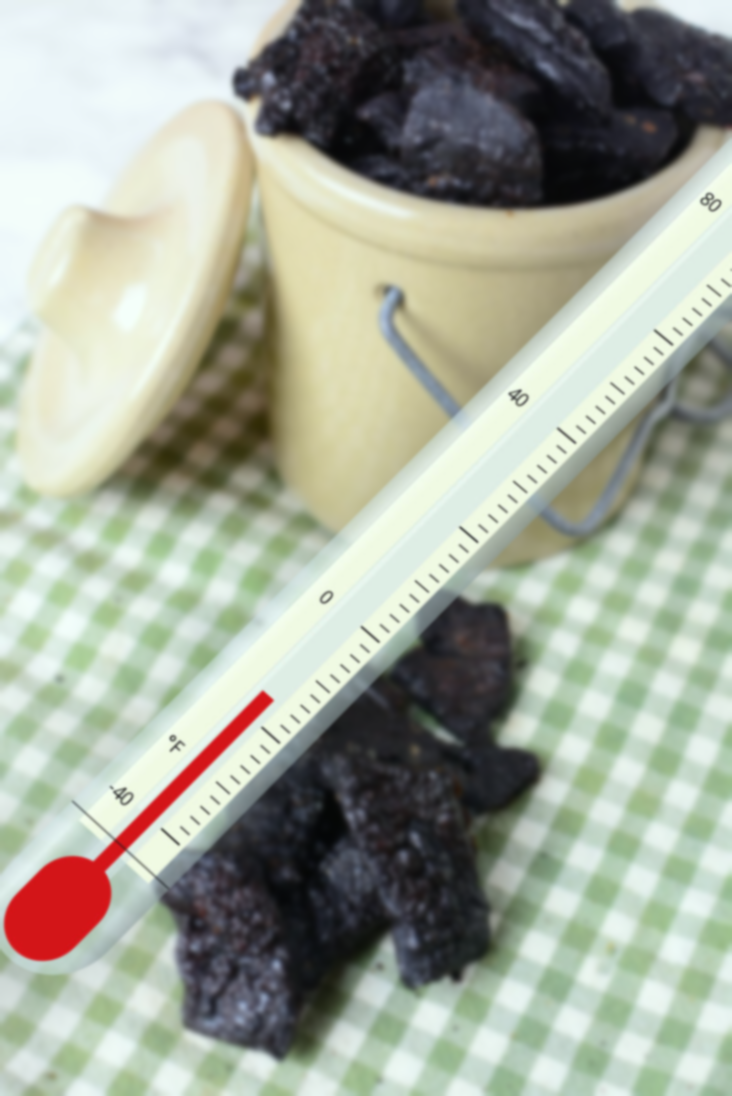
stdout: -16 °F
